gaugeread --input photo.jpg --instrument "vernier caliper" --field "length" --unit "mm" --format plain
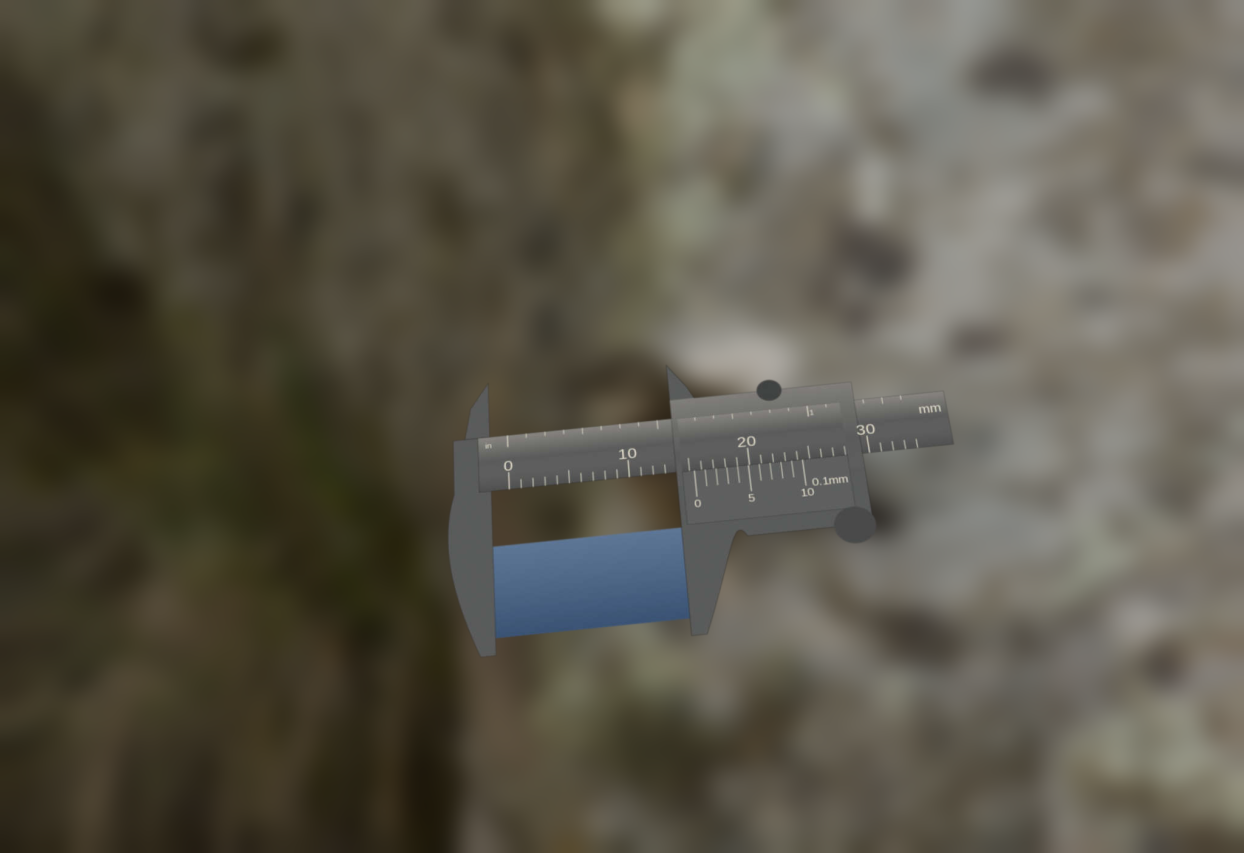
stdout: 15.4 mm
